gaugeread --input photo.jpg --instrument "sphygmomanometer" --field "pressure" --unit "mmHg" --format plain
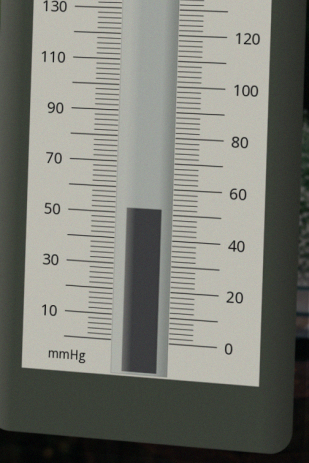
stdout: 52 mmHg
